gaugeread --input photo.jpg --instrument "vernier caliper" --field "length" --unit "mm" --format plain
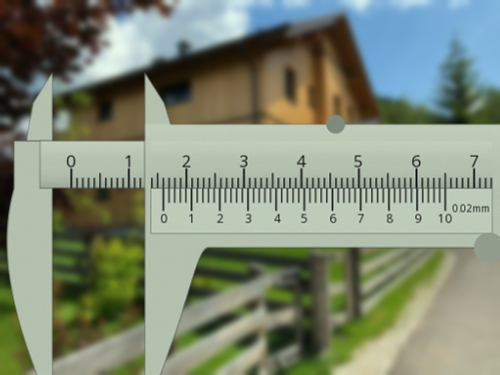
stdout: 16.0 mm
